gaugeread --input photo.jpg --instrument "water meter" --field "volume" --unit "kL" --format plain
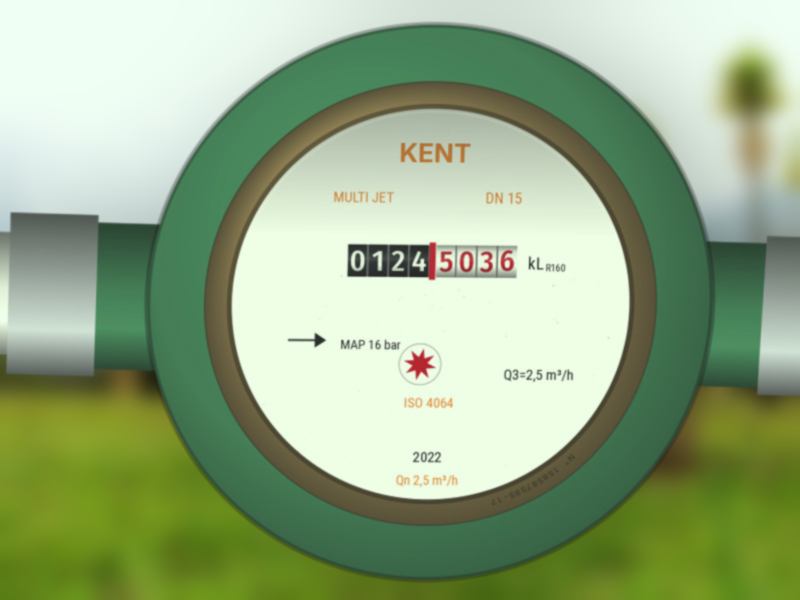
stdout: 124.5036 kL
